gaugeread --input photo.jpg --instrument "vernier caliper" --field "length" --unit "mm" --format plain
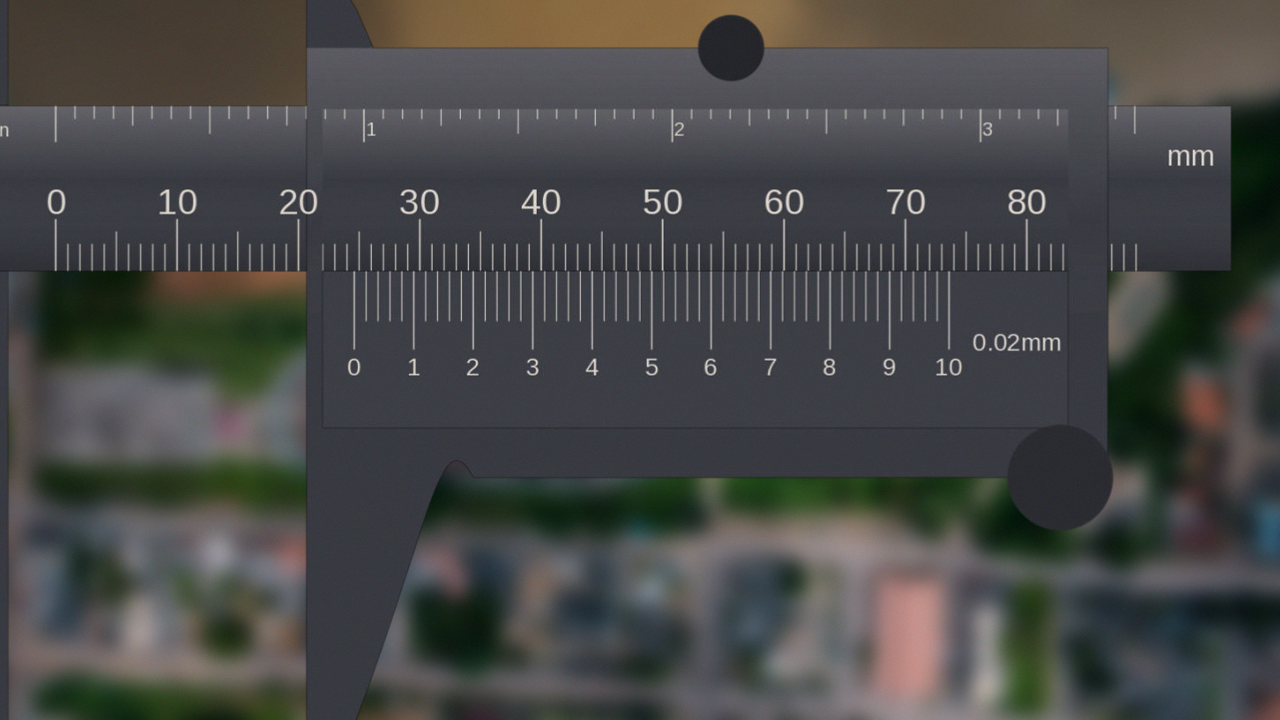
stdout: 24.6 mm
